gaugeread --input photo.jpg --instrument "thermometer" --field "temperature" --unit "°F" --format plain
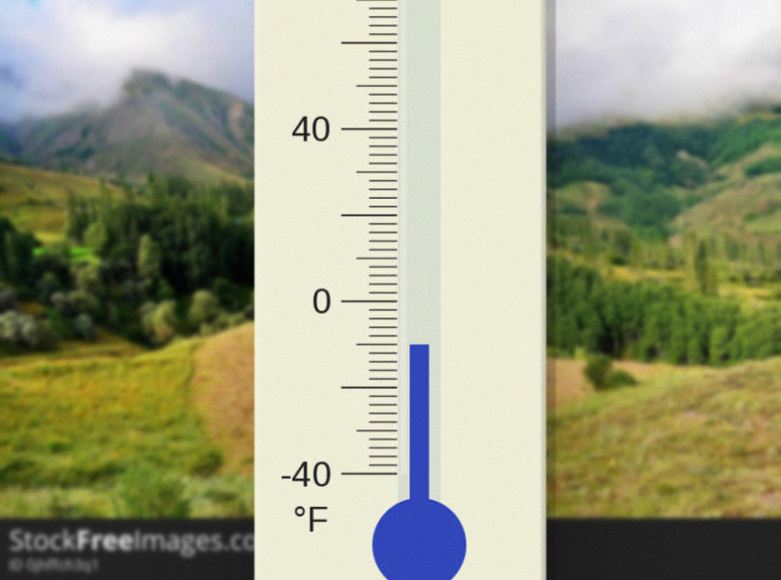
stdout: -10 °F
